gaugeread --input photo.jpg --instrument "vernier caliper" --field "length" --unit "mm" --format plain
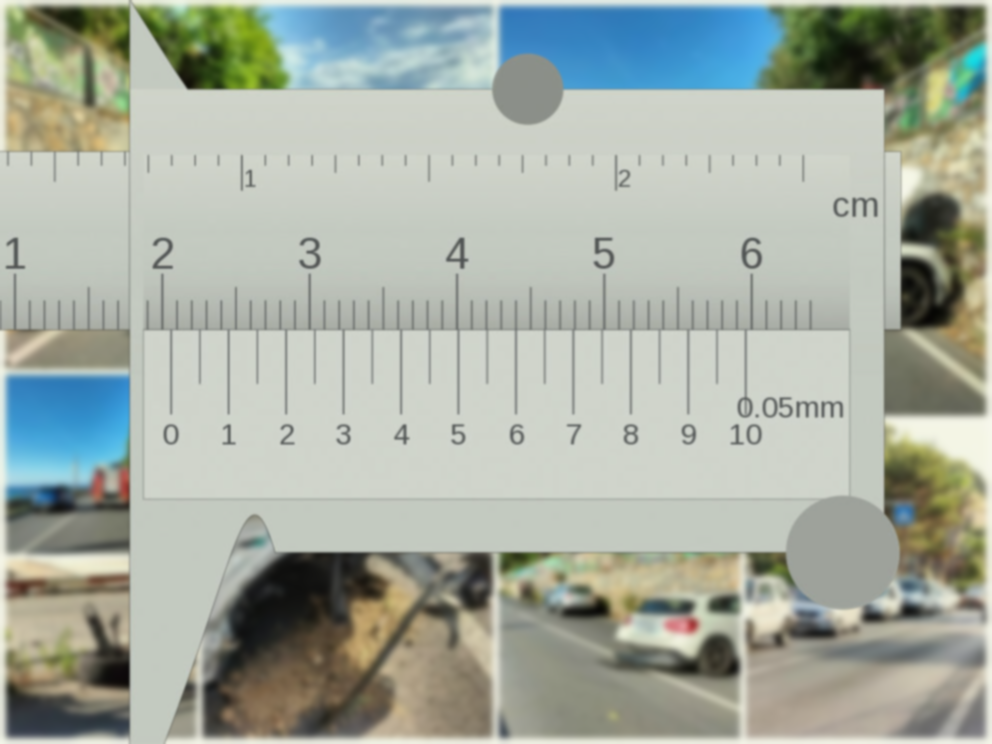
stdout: 20.6 mm
